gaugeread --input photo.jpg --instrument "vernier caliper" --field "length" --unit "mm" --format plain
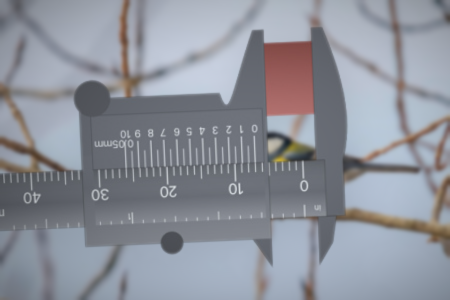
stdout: 7.0 mm
